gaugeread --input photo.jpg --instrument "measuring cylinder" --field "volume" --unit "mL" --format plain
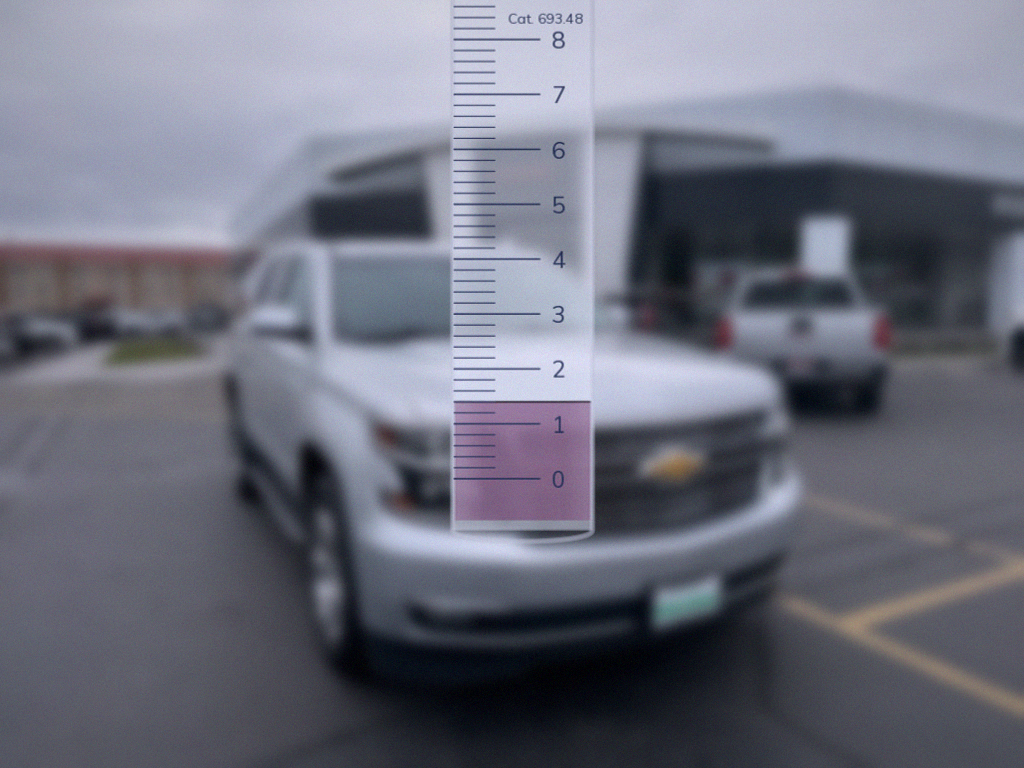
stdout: 1.4 mL
